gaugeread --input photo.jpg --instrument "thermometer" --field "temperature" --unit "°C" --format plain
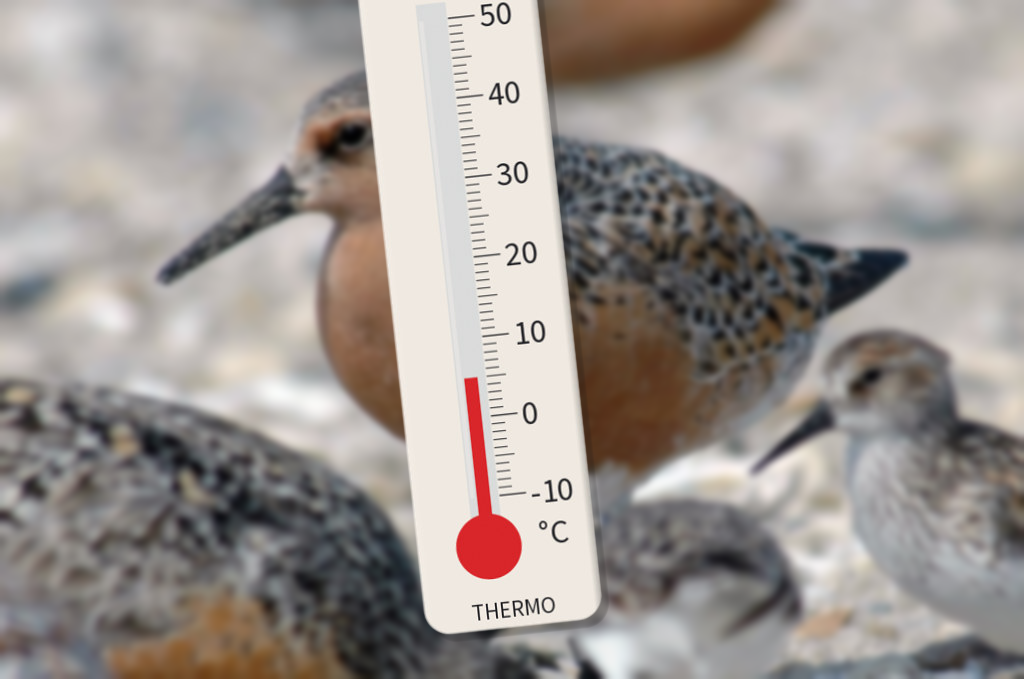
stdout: 5 °C
